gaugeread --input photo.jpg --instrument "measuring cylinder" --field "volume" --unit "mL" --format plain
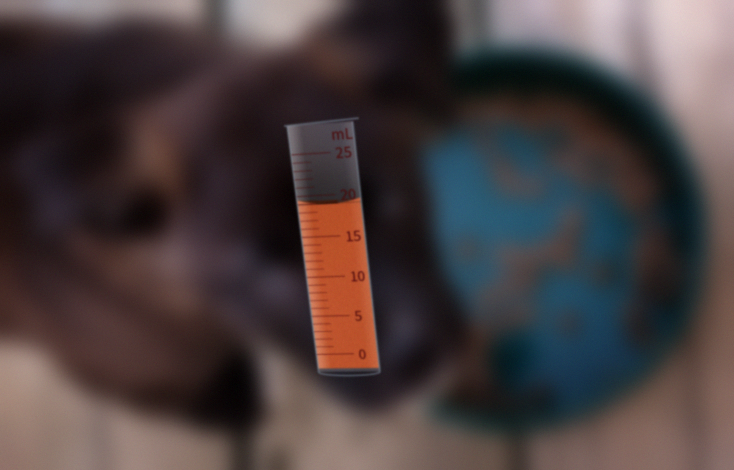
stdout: 19 mL
